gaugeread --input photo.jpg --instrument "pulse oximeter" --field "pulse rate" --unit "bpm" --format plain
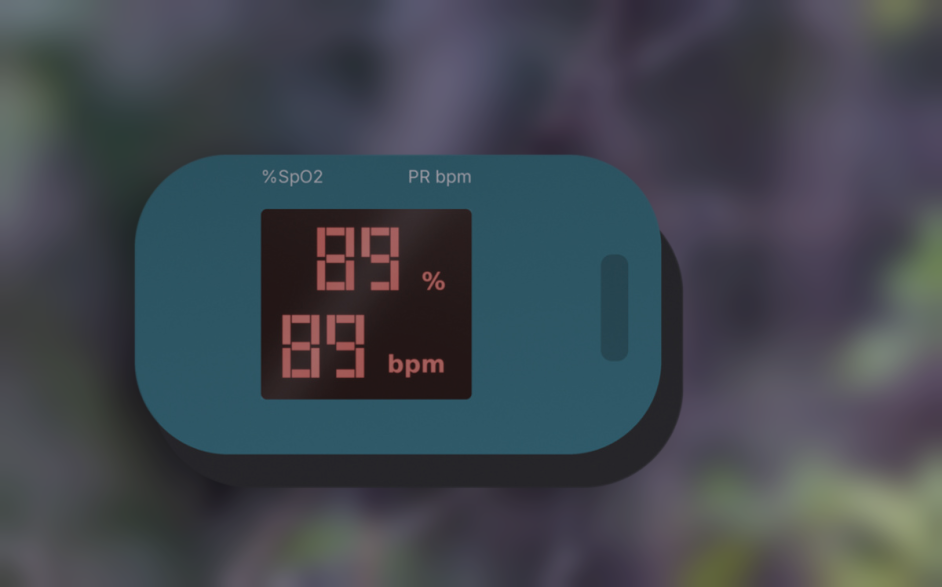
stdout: 89 bpm
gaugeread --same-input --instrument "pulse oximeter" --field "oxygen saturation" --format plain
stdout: 89 %
